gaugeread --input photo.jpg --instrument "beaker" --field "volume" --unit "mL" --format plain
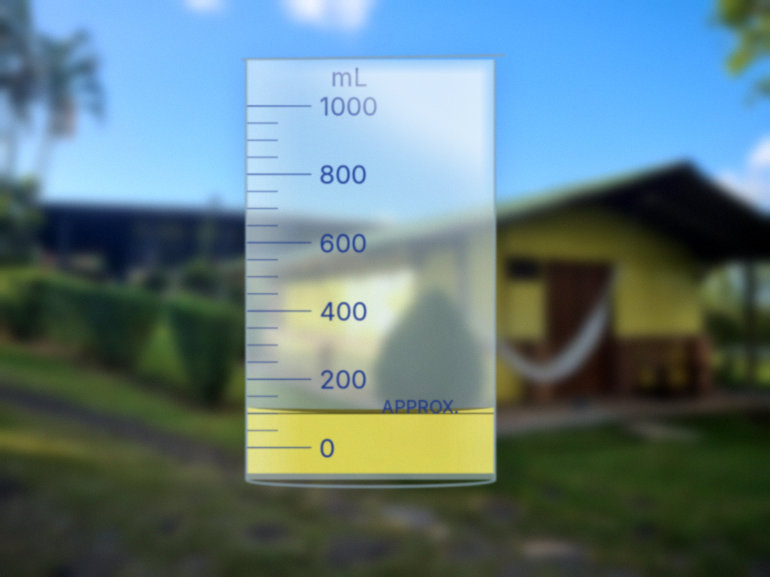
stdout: 100 mL
